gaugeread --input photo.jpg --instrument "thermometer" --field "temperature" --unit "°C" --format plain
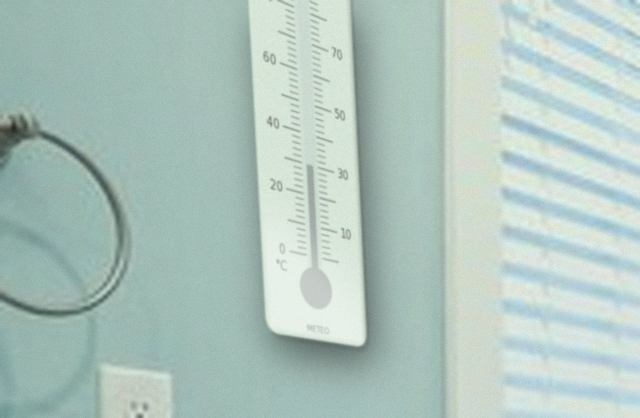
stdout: 30 °C
